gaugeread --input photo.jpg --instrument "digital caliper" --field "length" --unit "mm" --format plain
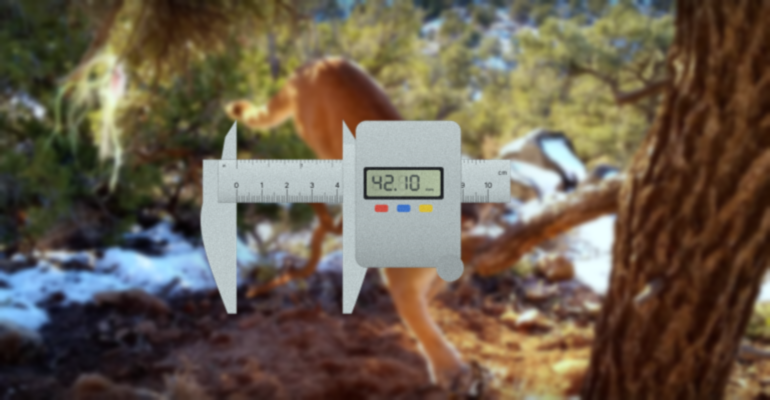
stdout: 42.10 mm
